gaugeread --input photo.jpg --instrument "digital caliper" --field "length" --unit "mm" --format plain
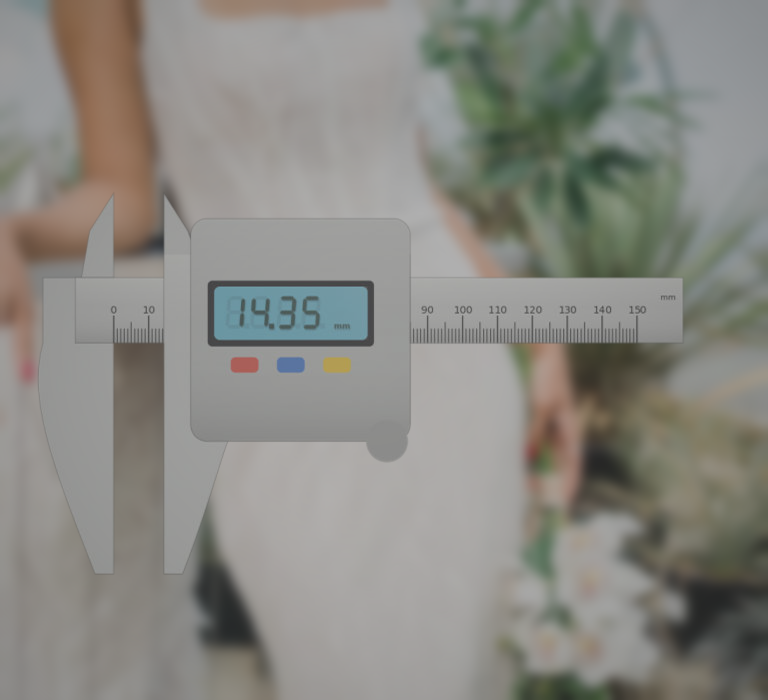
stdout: 14.35 mm
